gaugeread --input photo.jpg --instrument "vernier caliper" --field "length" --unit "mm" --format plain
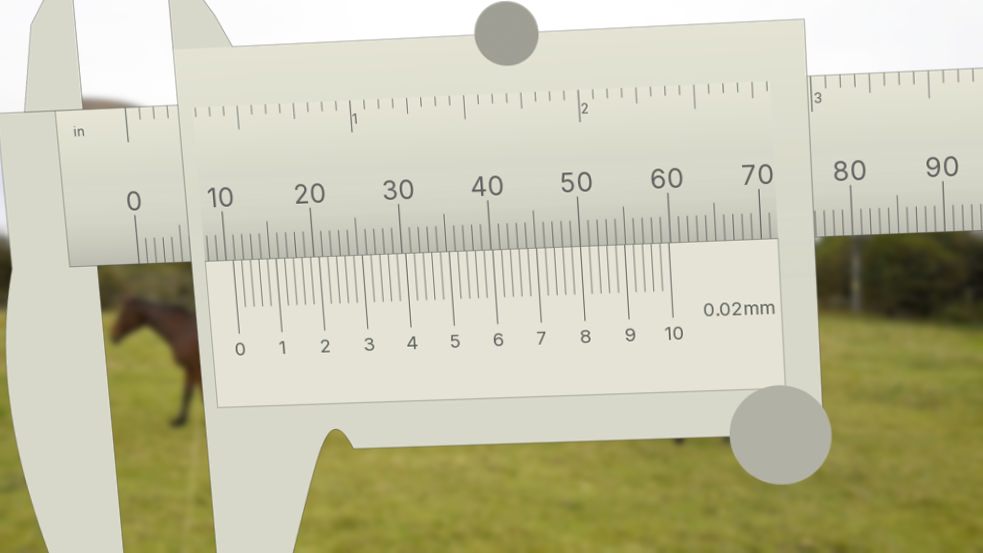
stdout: 10.8 mm
